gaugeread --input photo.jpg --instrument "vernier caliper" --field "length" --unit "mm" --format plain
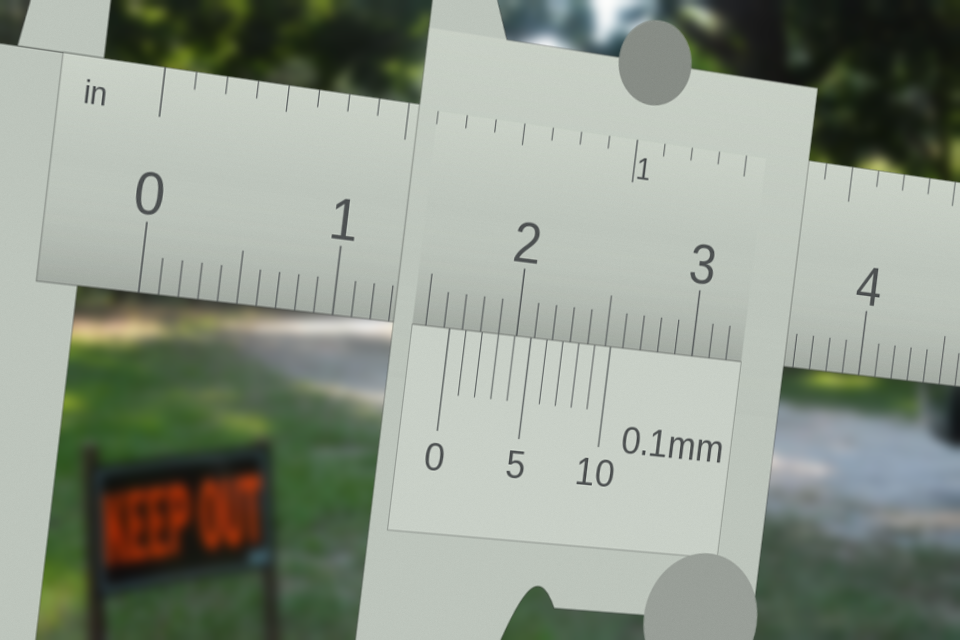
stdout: 16.3 mm
